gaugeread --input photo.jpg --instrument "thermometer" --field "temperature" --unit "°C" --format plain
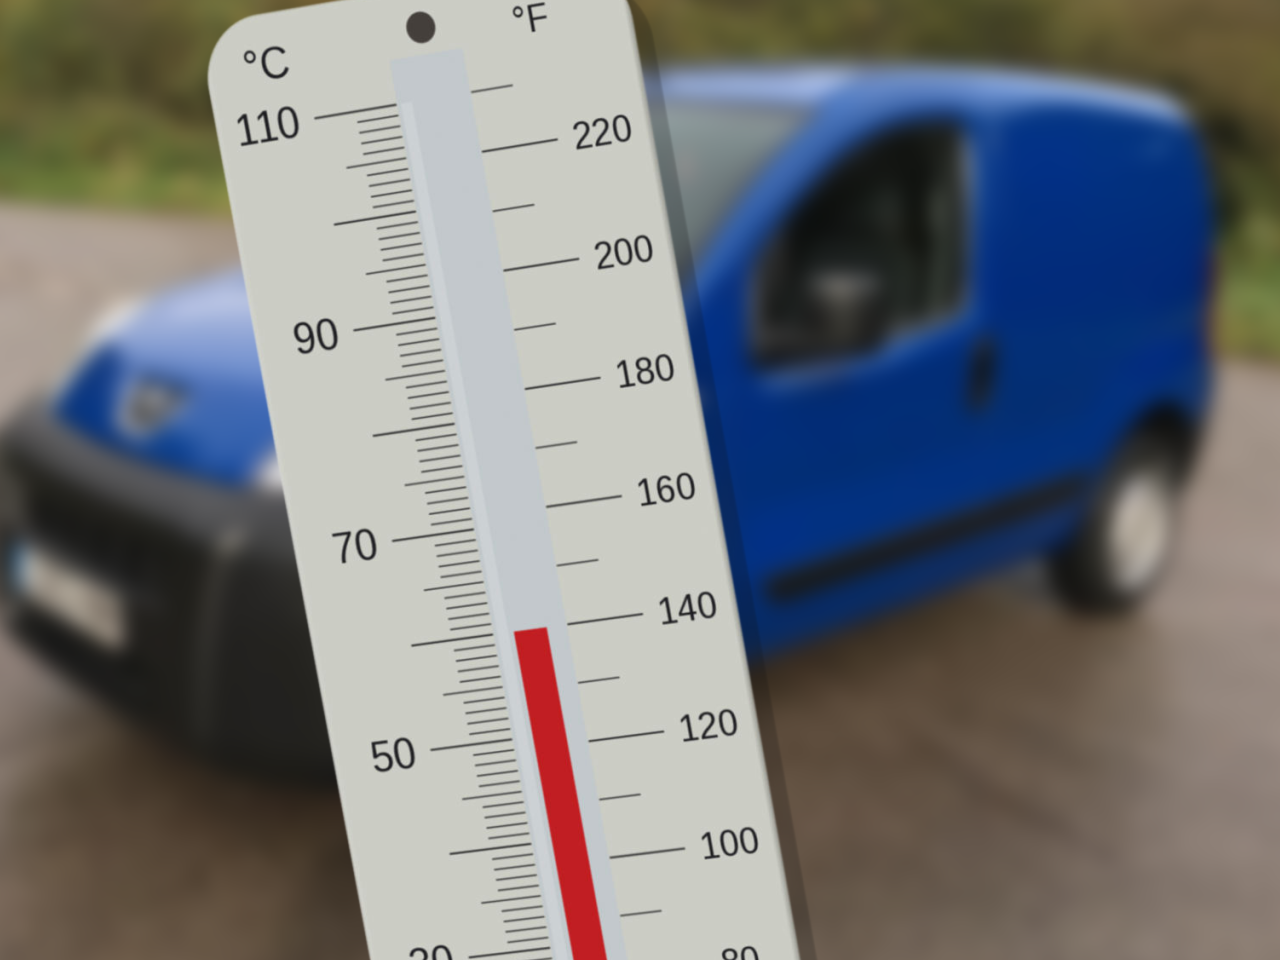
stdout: 60 °C
